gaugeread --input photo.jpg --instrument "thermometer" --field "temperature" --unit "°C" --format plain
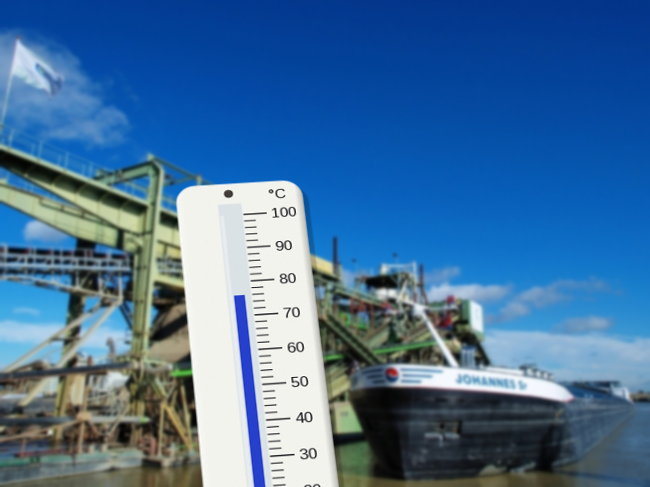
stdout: 76 °C
